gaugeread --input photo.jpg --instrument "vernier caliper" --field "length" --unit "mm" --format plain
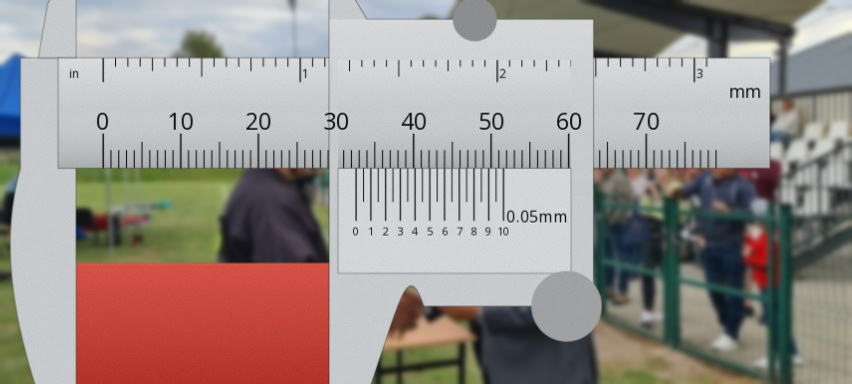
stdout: 32.6 mm
